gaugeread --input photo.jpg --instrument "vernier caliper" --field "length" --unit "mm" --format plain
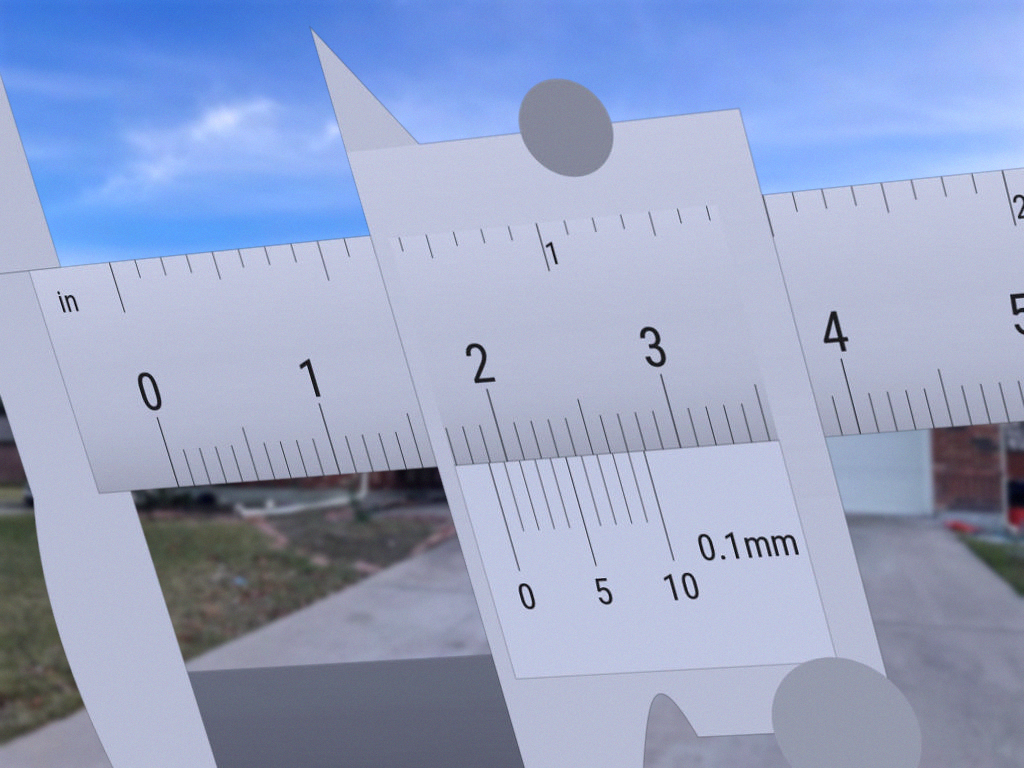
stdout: 18.9 mm
